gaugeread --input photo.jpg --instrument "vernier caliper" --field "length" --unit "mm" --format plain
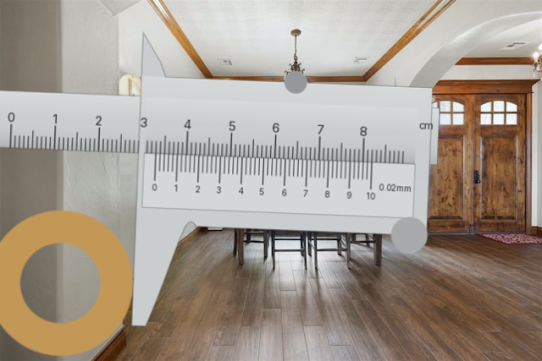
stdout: 33.0 mm
